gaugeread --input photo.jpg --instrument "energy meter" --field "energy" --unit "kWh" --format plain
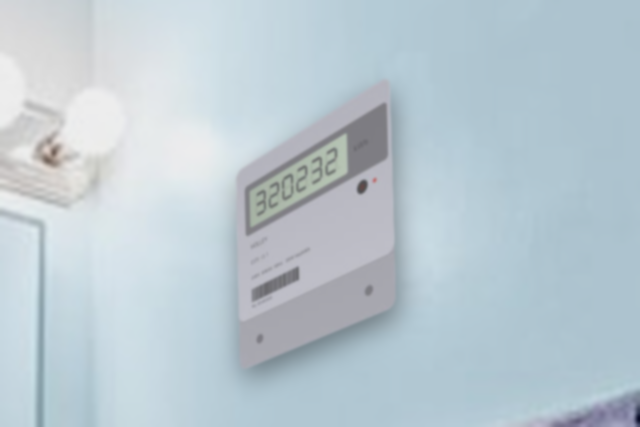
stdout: 320232 kWh
